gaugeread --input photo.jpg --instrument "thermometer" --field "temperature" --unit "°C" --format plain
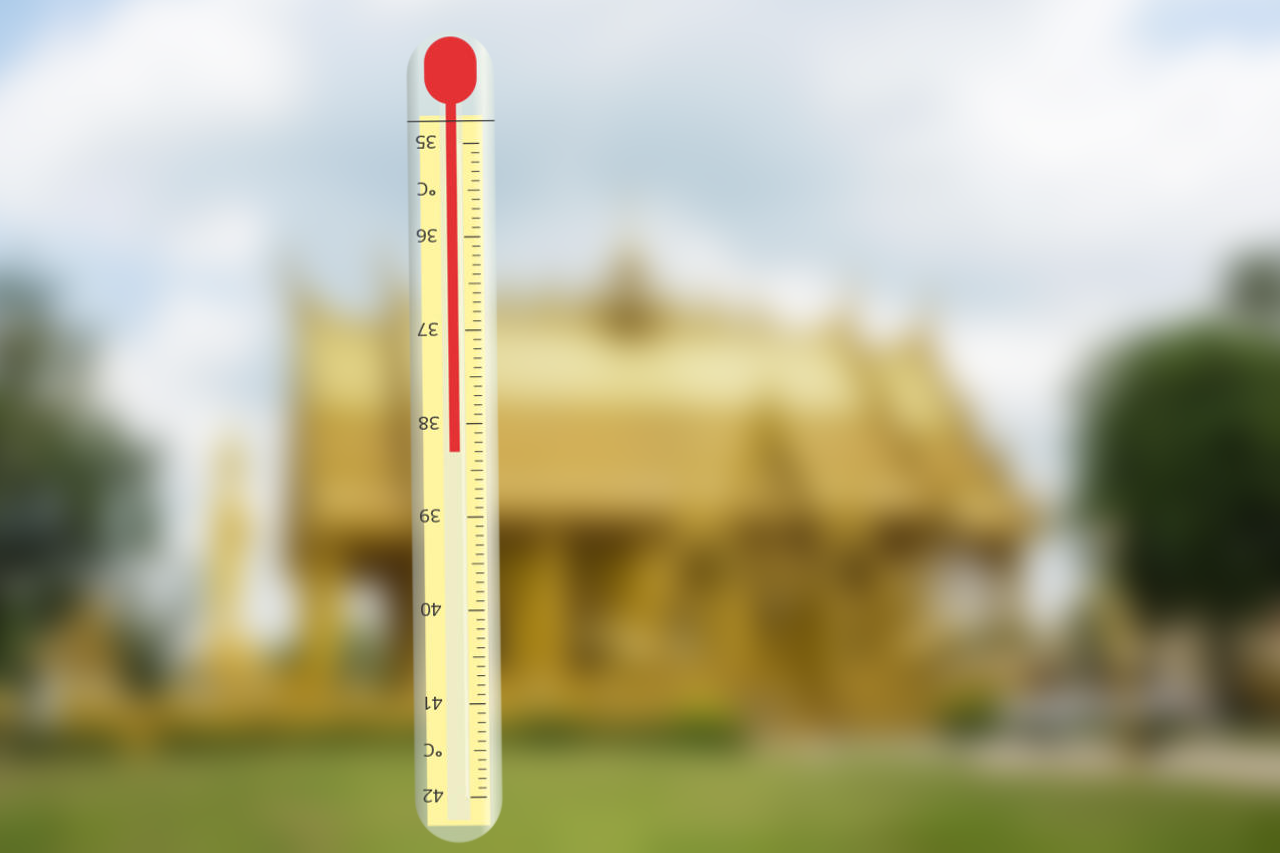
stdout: 38.3 °C
